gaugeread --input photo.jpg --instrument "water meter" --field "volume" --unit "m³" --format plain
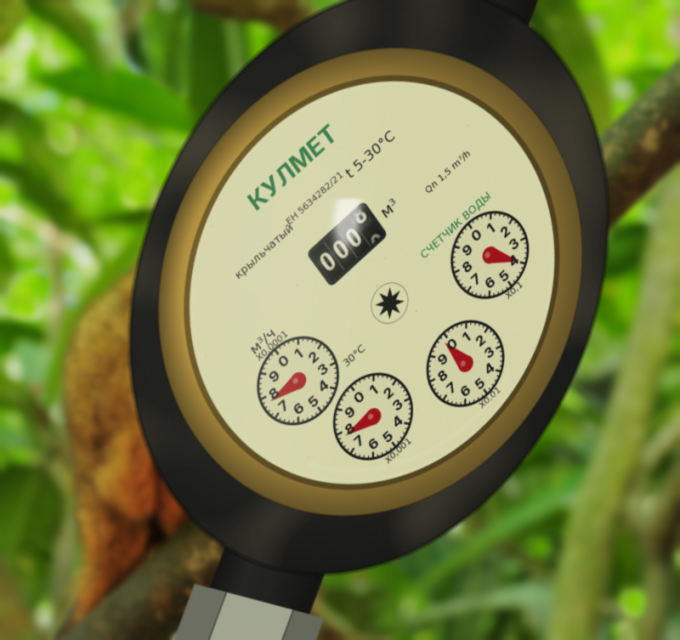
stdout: 8.3977 m³
